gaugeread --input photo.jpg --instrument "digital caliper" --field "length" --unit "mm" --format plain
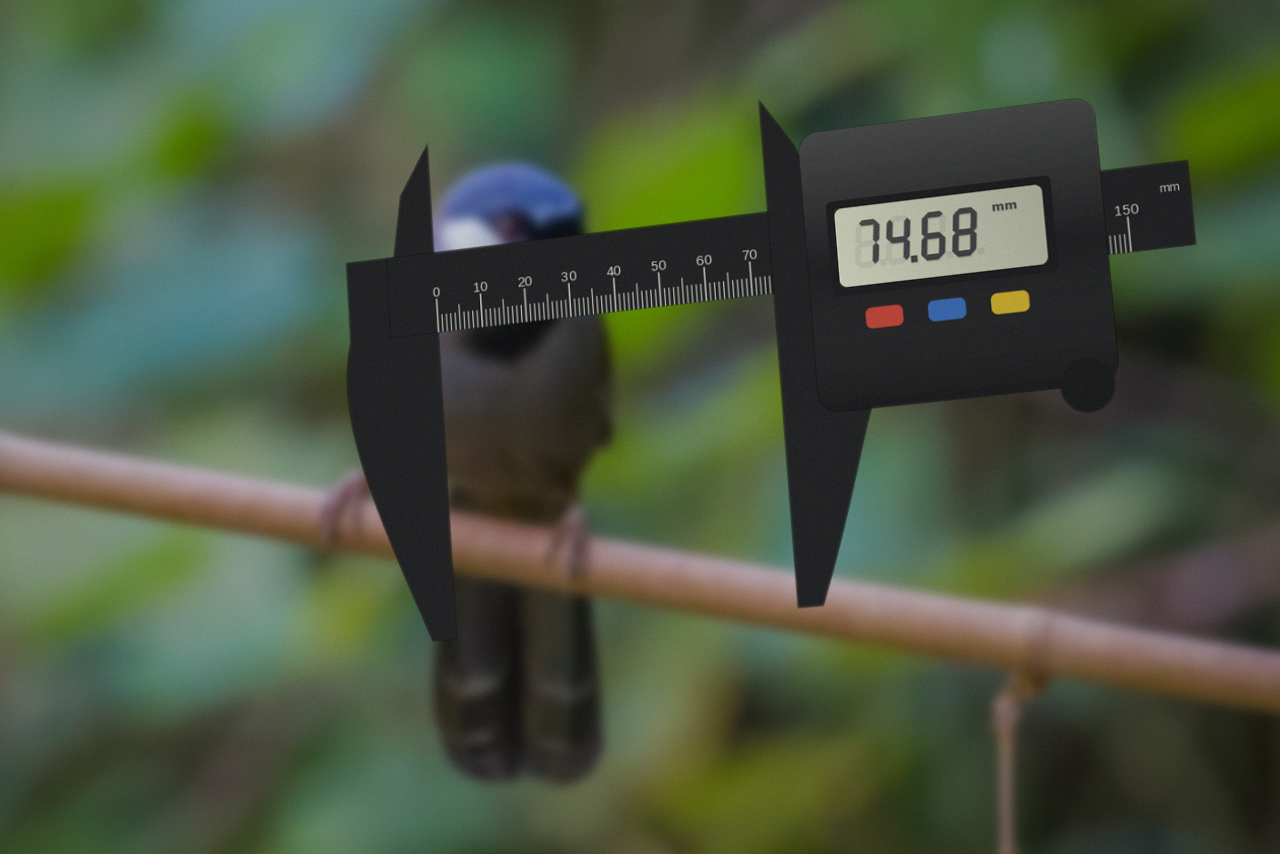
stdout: 74.68 mm
